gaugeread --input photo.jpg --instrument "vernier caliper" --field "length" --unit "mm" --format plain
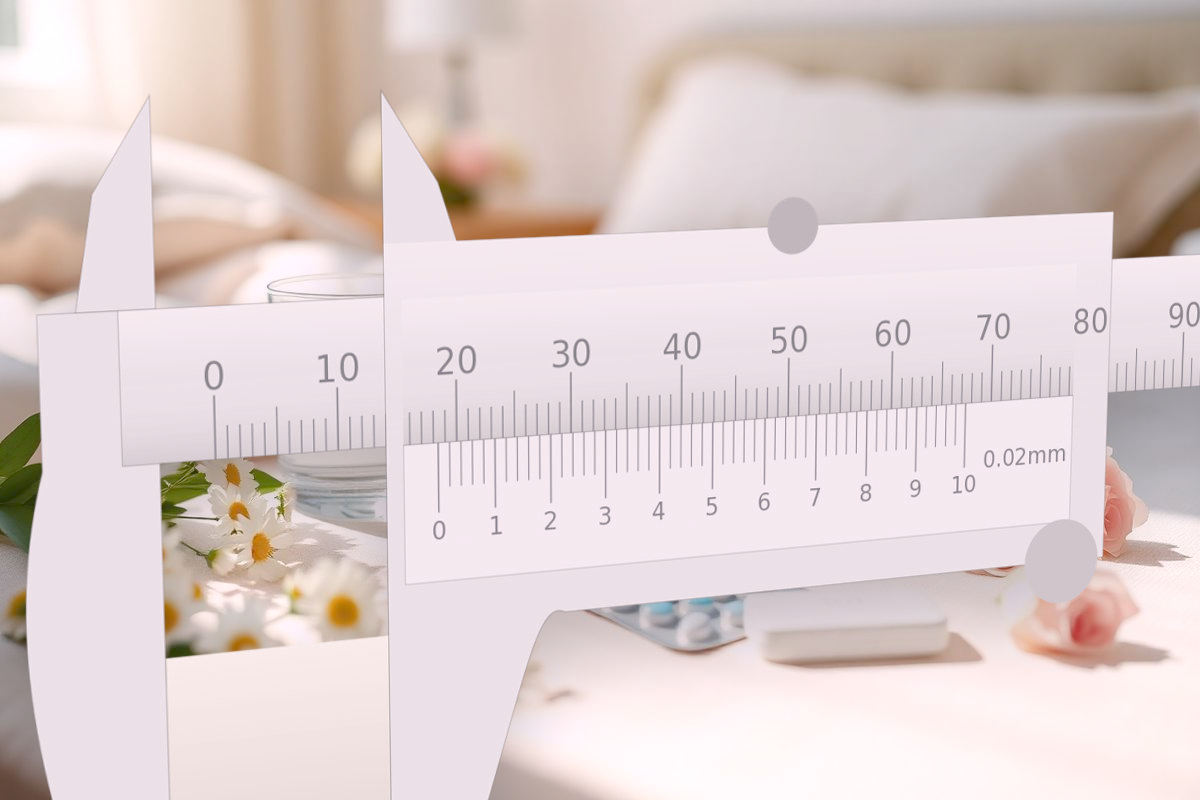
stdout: 18.4 mm
